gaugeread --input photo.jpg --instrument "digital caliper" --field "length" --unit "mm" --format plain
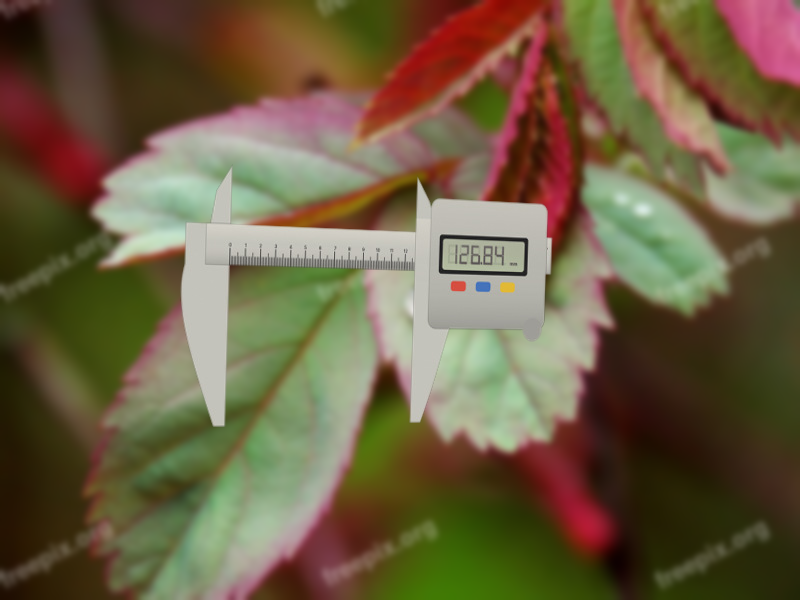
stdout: 126.84 mm
